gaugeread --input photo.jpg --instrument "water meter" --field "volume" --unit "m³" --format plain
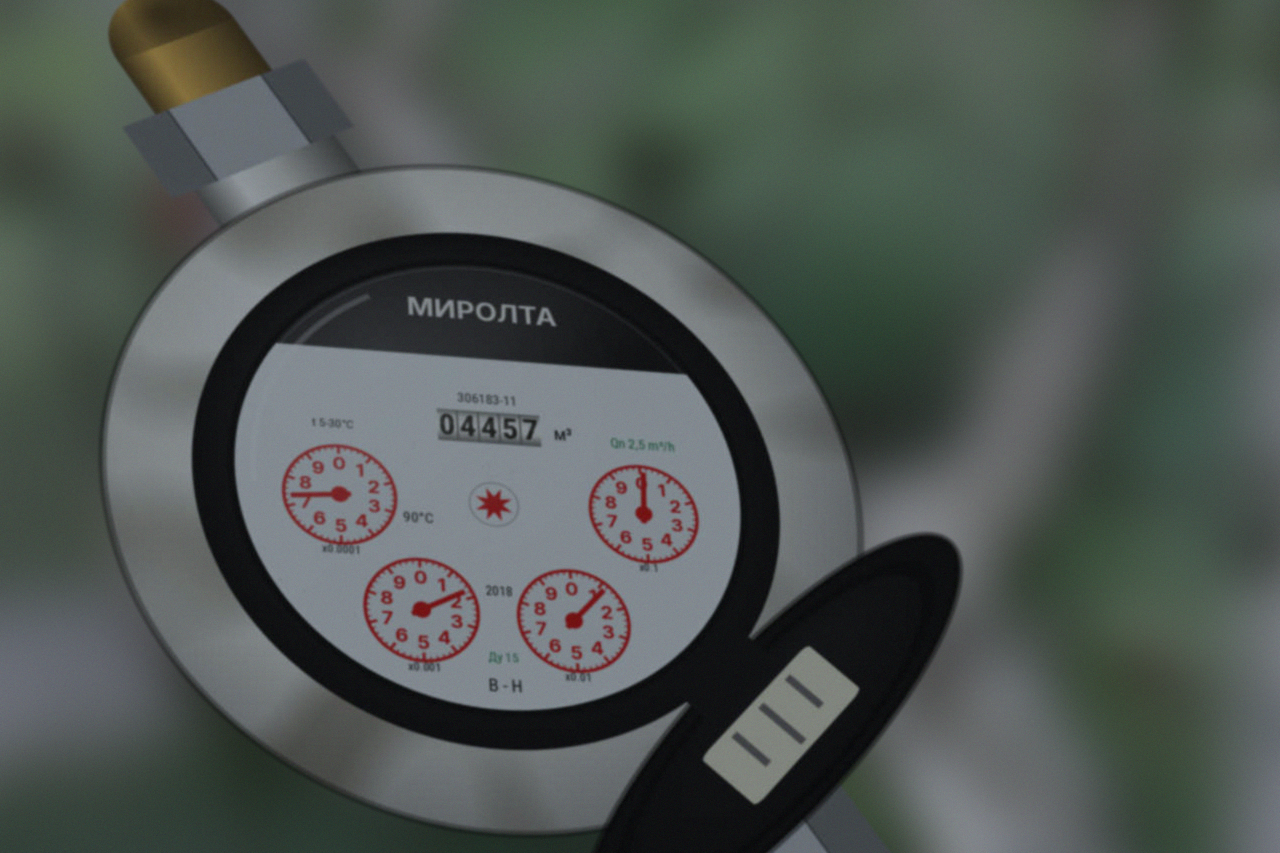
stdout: 4457.0117 m³
